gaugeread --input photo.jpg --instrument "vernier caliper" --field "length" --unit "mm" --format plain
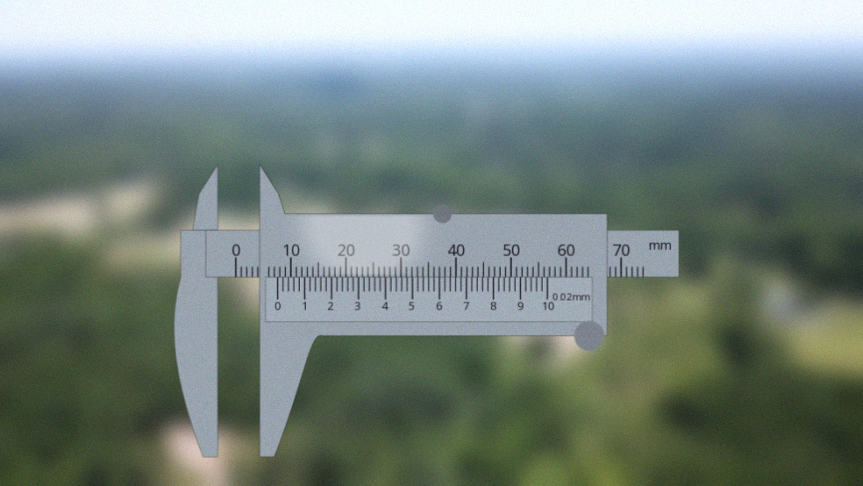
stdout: 7.6 mm
